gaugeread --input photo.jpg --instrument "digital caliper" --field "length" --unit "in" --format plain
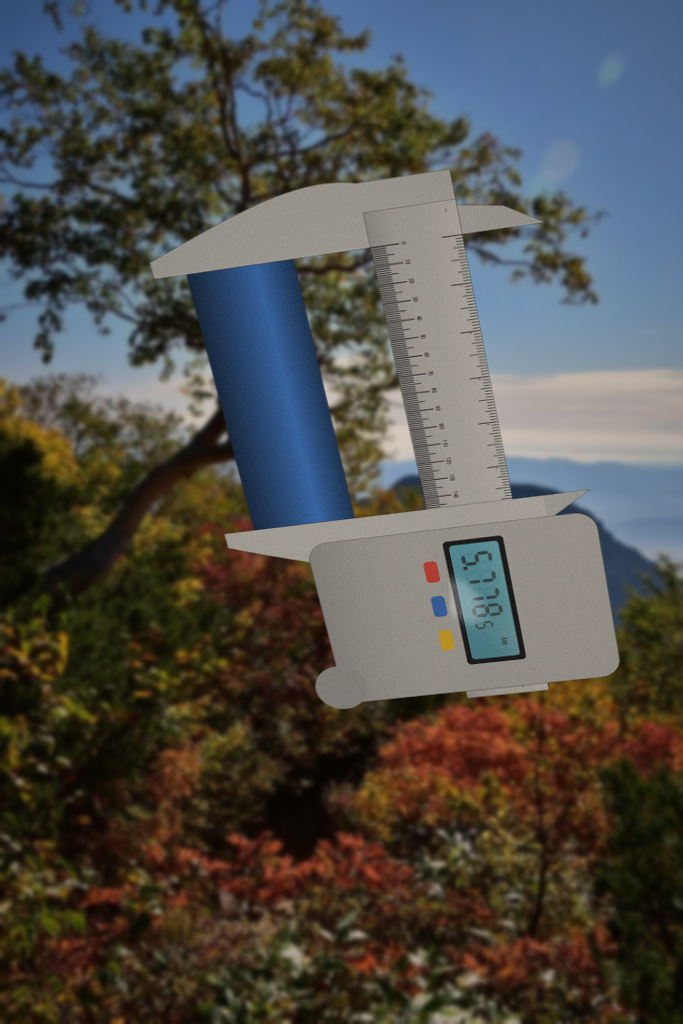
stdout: 5.7785 in
